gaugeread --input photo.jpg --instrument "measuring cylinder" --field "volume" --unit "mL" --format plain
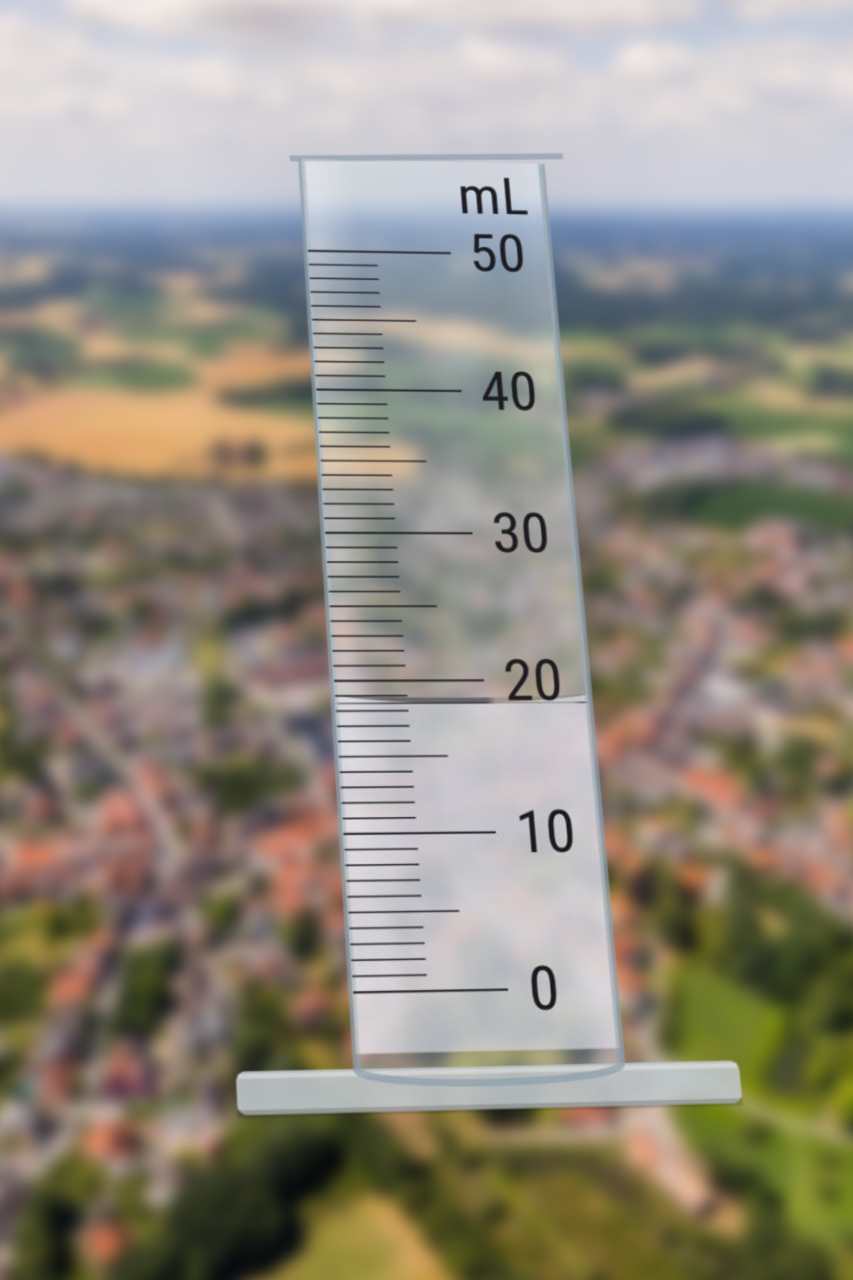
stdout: 18.5 mL
